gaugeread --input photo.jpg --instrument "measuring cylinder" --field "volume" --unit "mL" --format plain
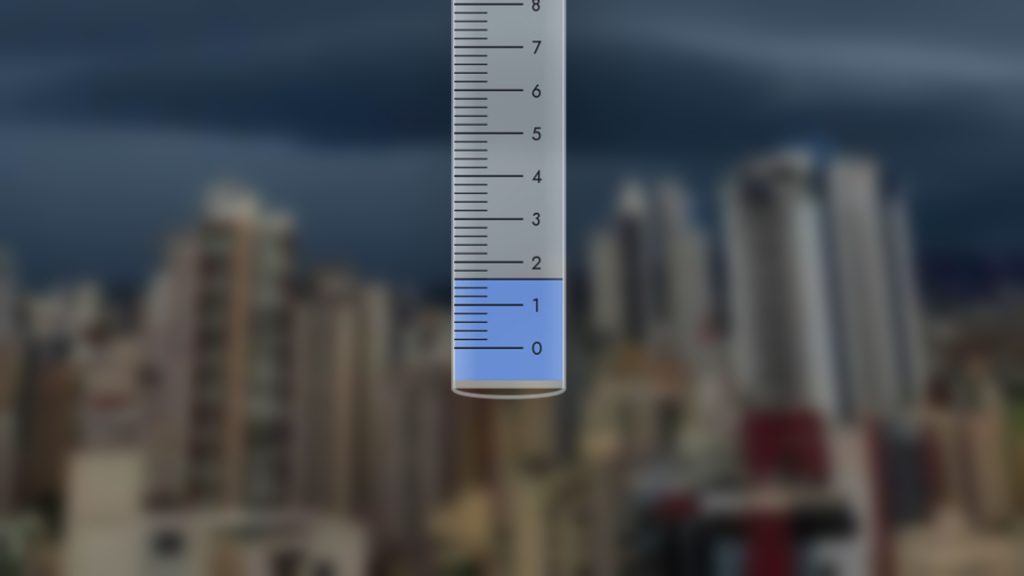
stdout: 1.6 mL
